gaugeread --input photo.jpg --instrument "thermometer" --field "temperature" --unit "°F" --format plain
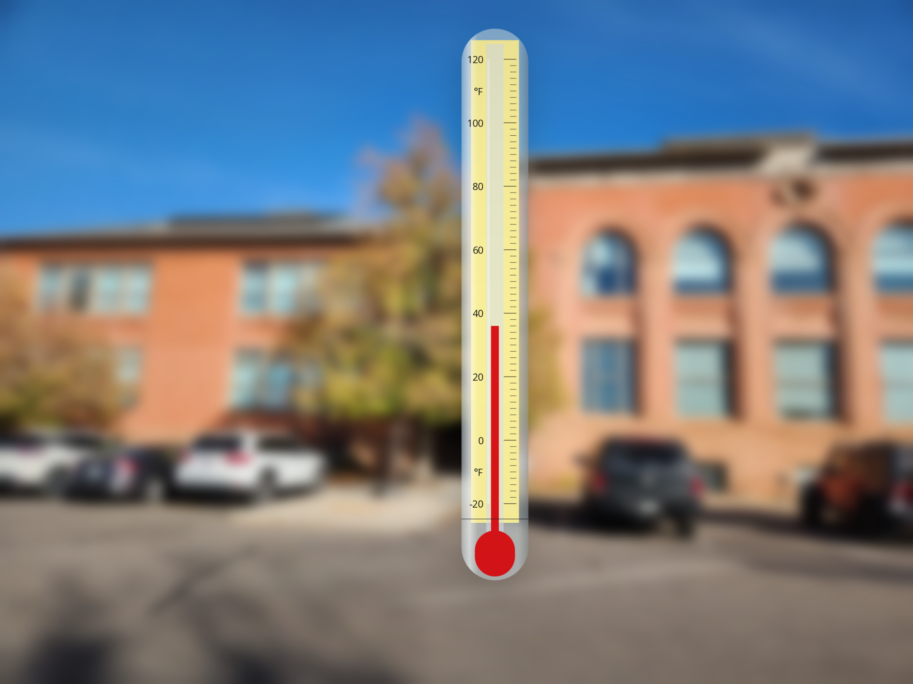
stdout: 36 °F
